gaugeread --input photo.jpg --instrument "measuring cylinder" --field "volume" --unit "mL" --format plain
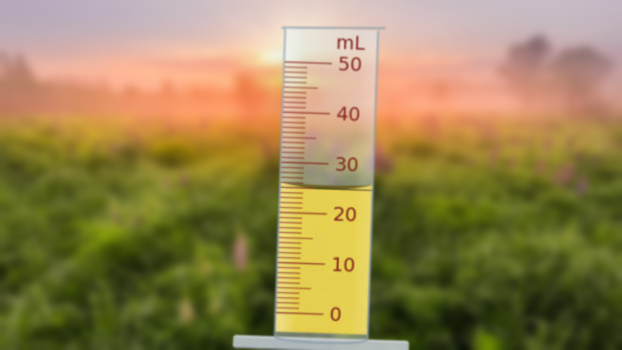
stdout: 25 mL
